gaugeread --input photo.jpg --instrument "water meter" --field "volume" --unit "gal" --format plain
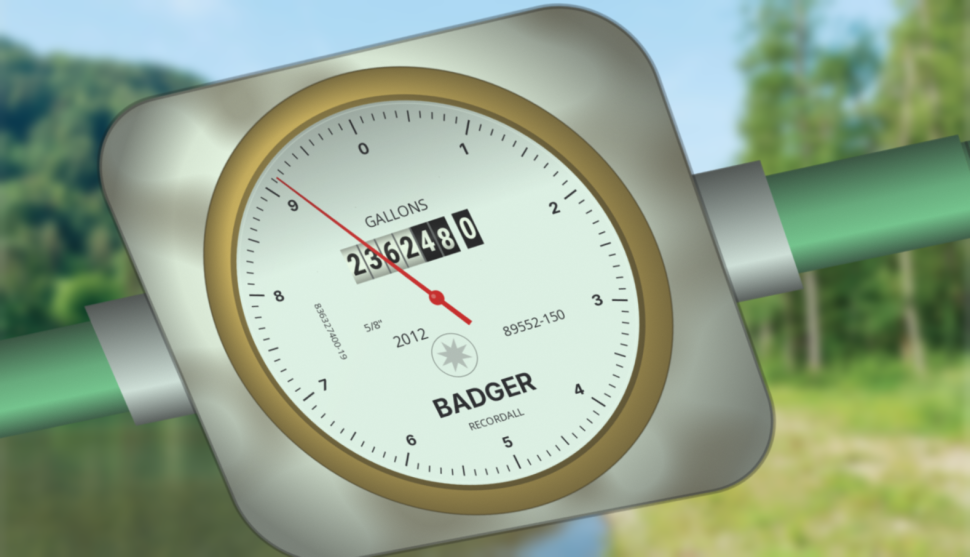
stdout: 2362479.1 gal
